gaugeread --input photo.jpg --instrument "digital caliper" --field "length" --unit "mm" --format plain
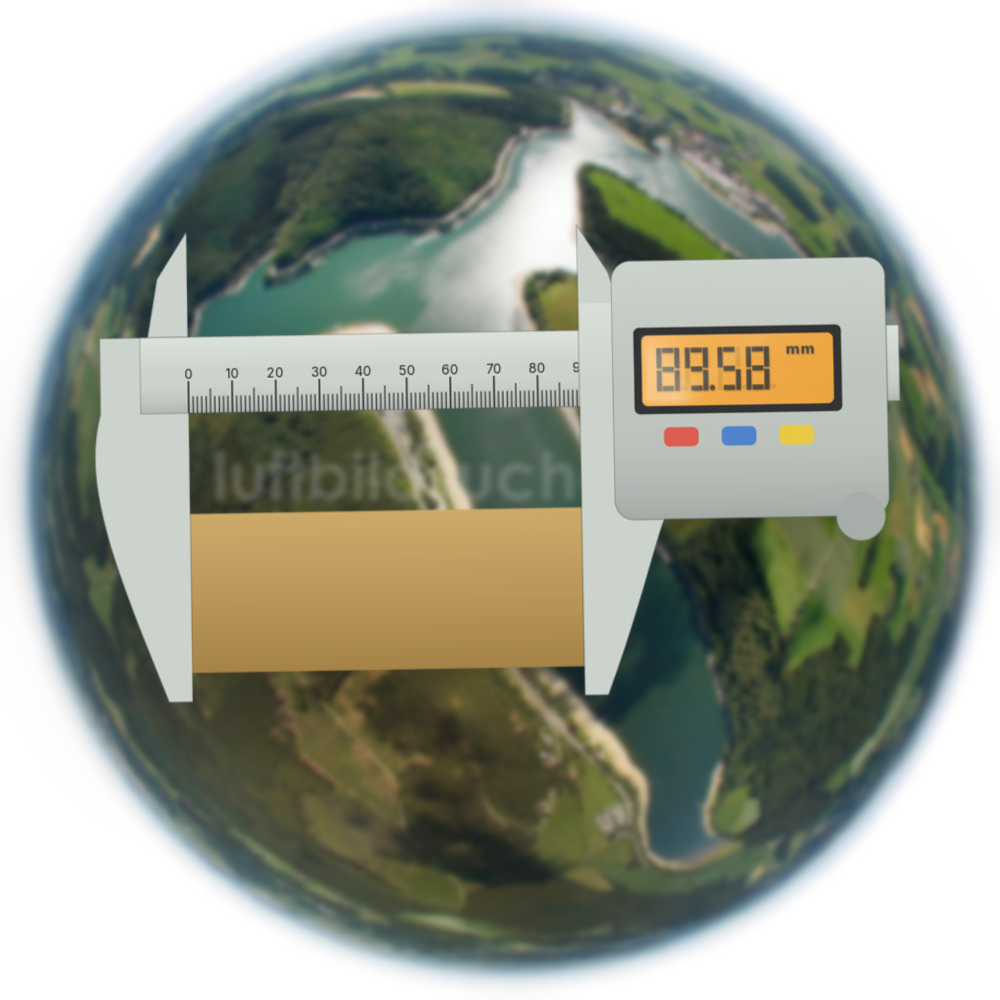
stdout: 89.58 mm
